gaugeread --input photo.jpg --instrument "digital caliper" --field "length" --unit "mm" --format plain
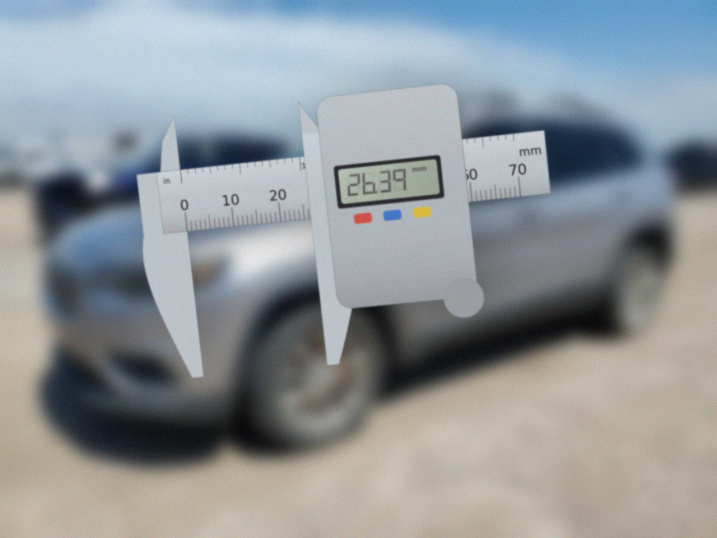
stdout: 26.39 mm
